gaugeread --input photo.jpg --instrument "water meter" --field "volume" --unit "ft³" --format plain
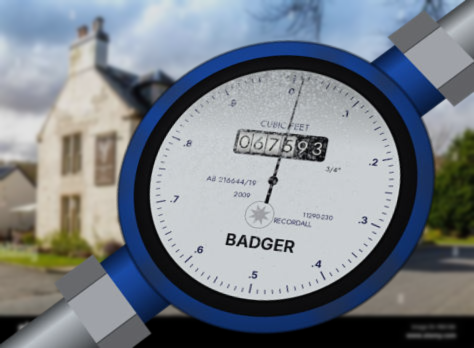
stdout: 67593.01 ft³
